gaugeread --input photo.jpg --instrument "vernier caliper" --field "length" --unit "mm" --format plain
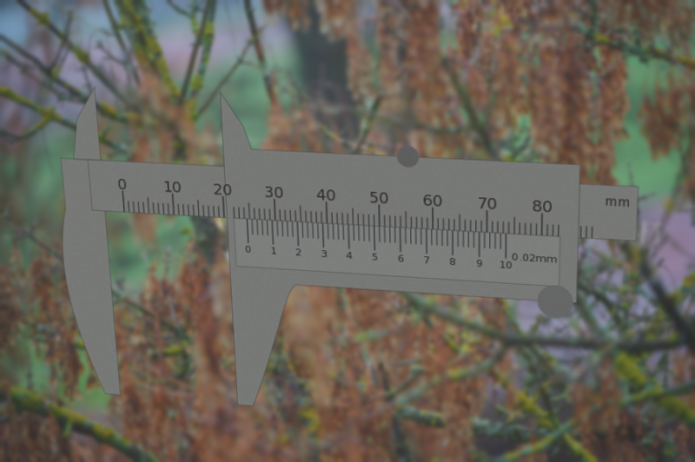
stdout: 24.5 mm
